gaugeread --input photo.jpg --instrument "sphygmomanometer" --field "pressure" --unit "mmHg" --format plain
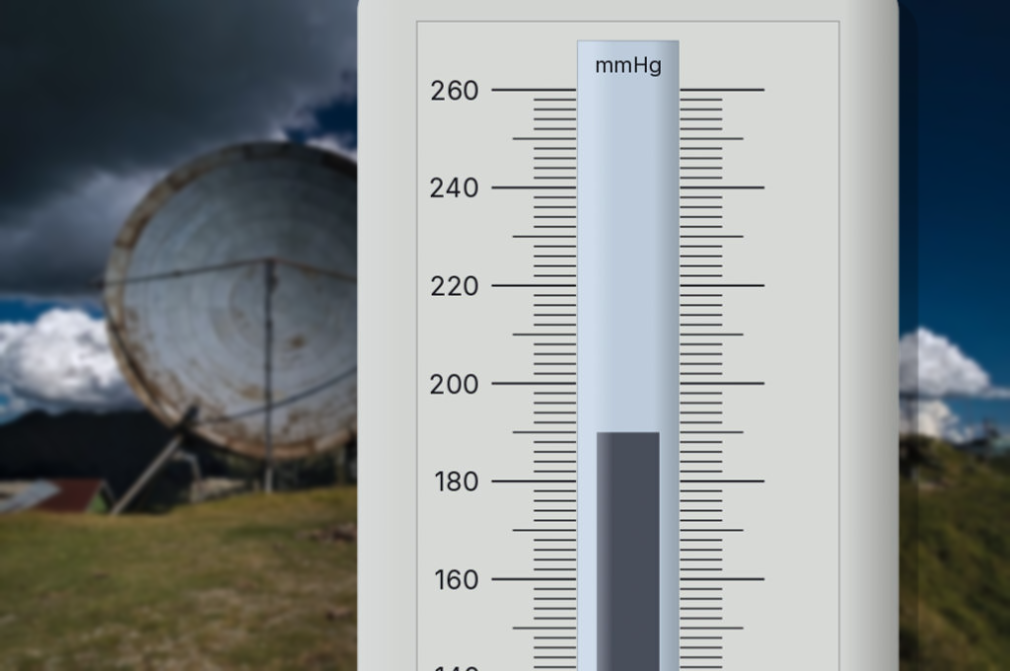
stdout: 190 mmHg
